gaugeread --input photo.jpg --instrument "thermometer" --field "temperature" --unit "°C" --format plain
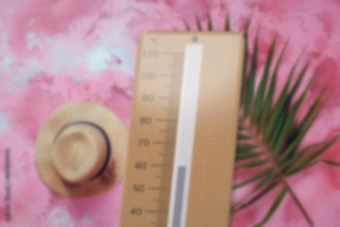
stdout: 60 °C
